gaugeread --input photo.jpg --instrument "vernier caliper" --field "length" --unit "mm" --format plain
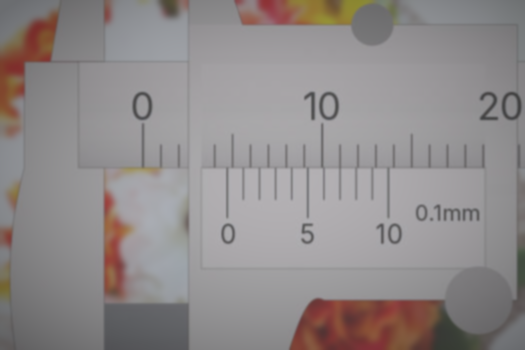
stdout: 4.7 mm
